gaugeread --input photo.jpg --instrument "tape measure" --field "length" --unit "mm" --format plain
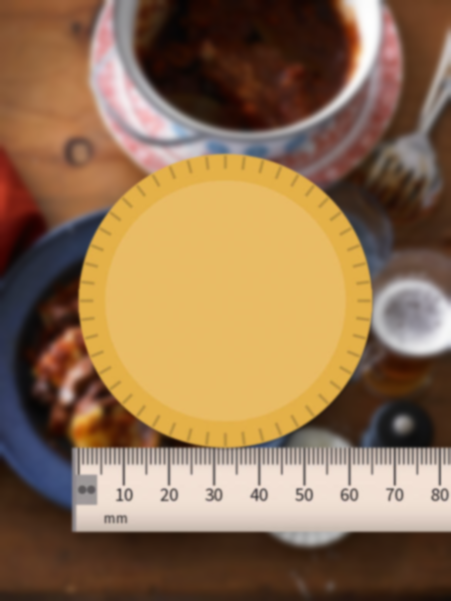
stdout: 65 mm
